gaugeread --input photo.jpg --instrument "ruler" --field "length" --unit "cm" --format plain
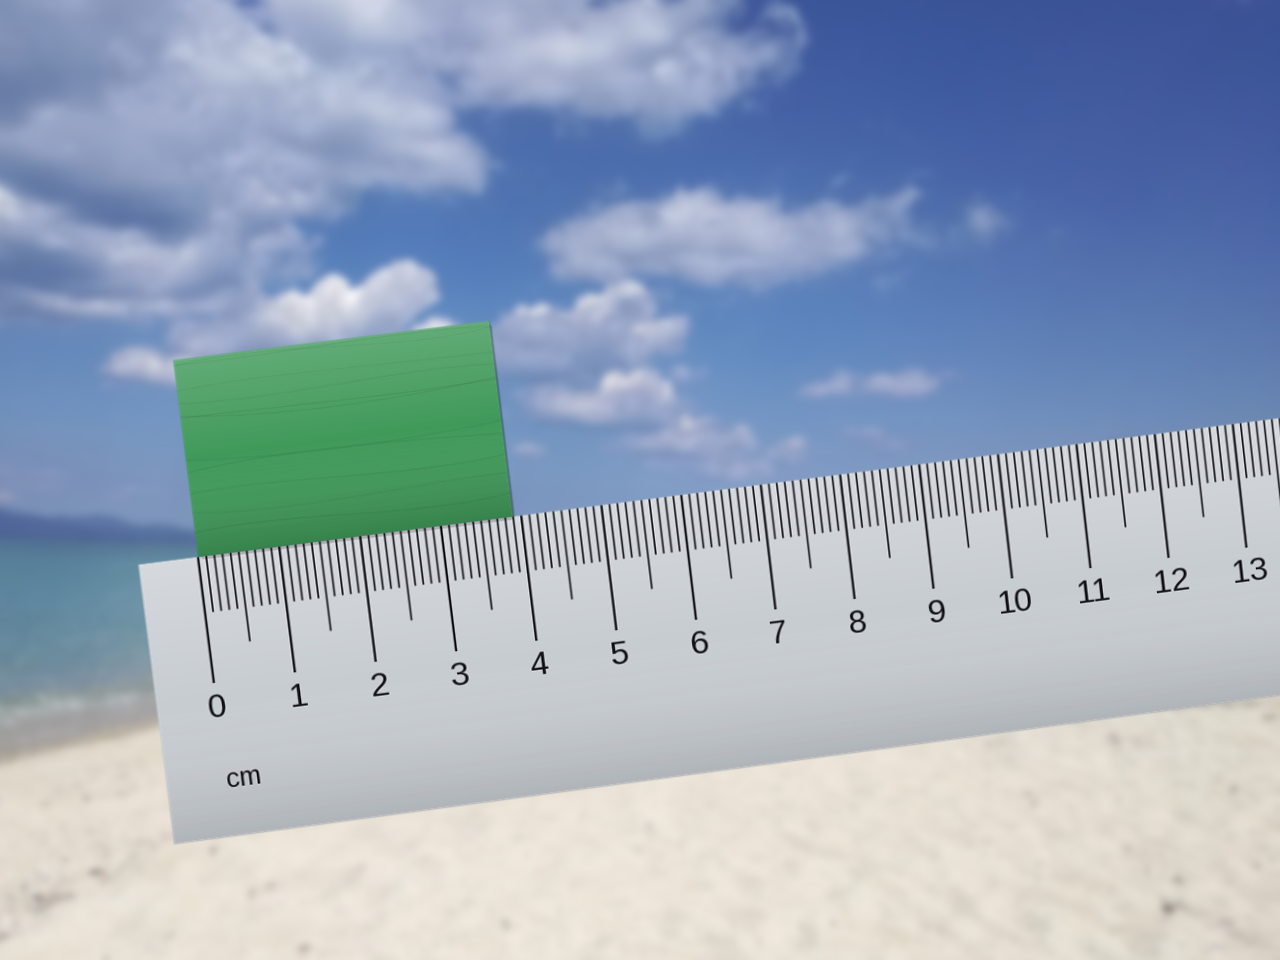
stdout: 3.9 cm
